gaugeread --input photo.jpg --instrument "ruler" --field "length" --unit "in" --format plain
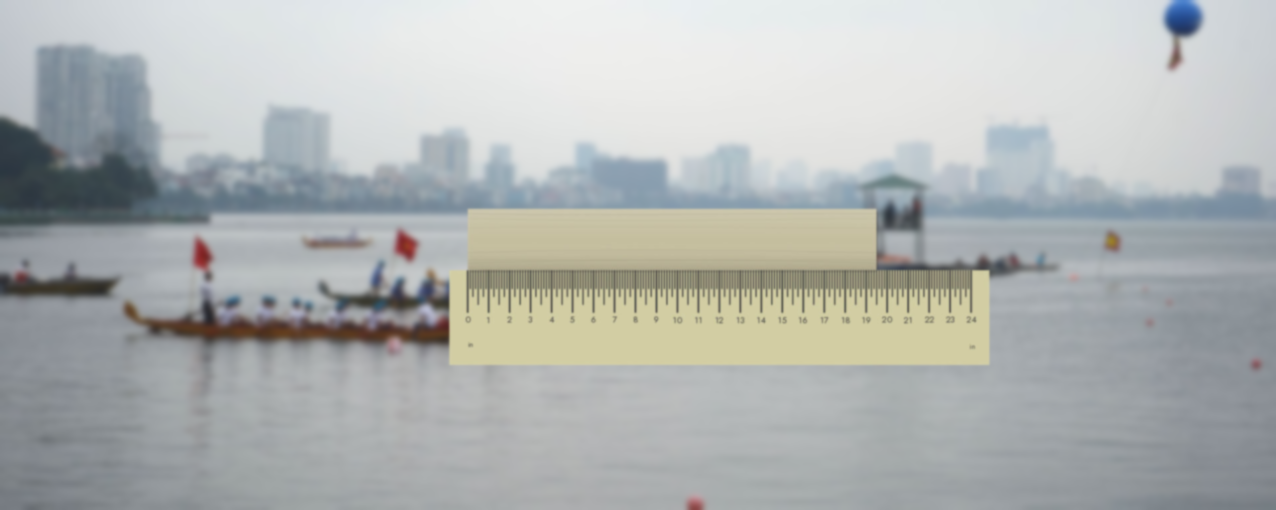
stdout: 19.5 in
